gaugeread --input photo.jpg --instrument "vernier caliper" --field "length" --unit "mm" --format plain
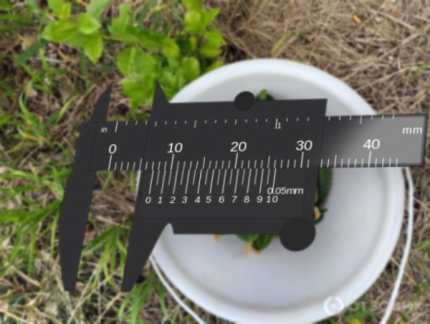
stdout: 7.2 mm
